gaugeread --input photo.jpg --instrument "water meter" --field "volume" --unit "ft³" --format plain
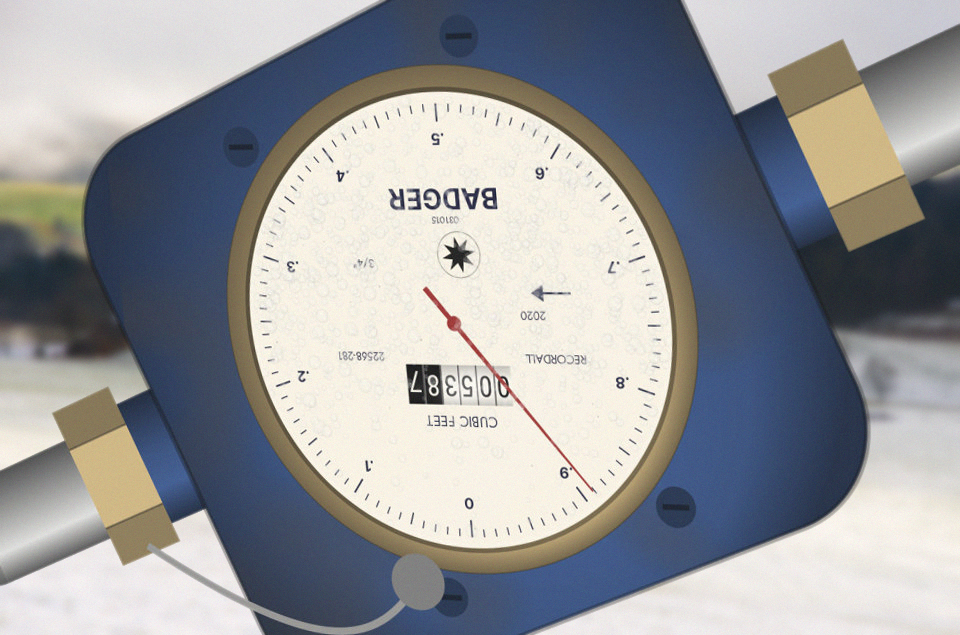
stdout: 5386.89 ft³
